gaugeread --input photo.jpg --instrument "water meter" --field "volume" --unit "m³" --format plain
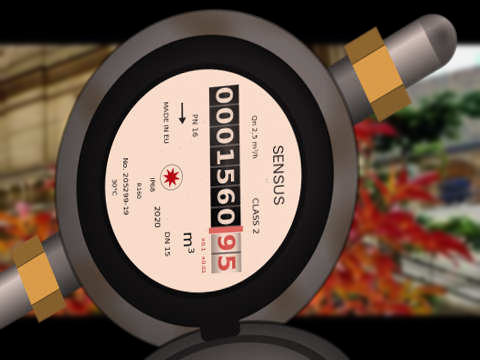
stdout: 1560.95 m³
